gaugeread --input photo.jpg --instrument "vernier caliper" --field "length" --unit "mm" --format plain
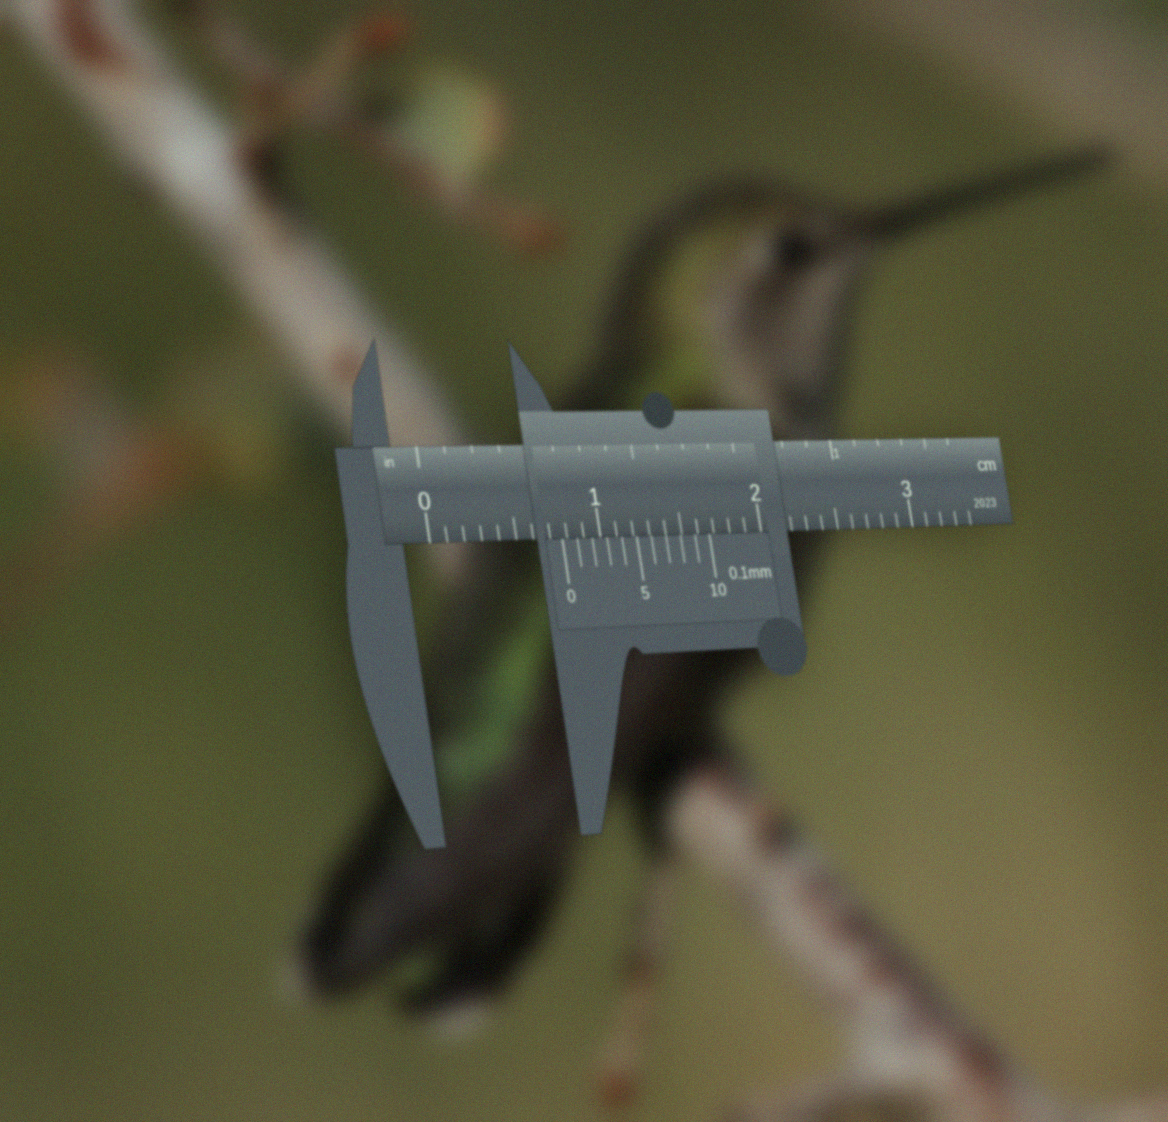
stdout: 7.7 mm
